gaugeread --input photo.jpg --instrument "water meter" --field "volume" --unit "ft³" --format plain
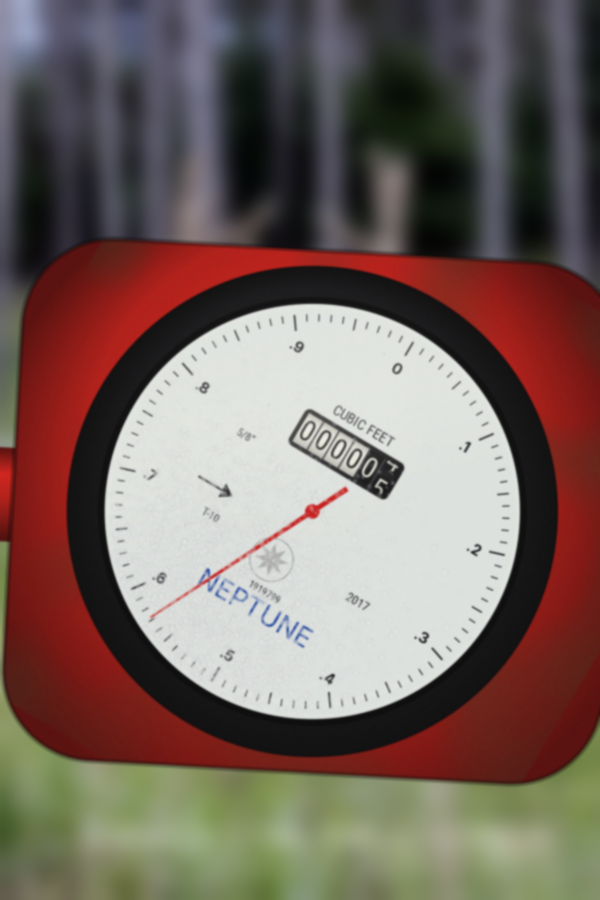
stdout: 4.57 ft³
